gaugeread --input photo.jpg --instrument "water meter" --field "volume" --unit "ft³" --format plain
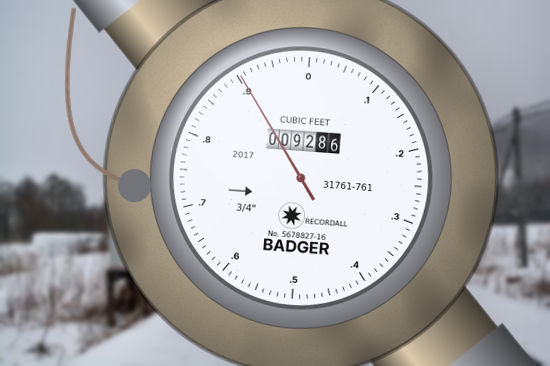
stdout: 9285.90 ft³
